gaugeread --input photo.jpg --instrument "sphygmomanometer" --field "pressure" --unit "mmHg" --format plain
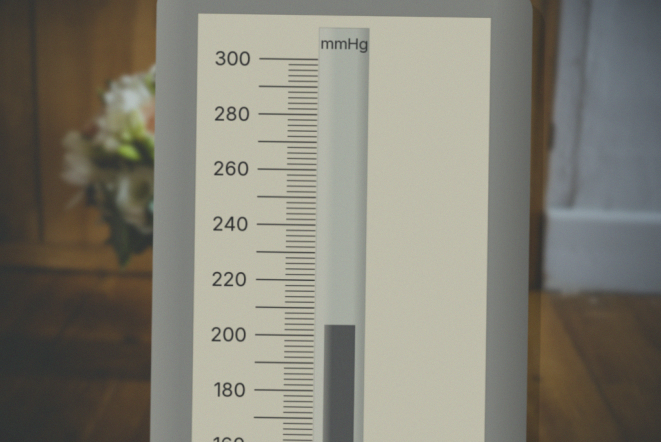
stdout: 204 mmHg
